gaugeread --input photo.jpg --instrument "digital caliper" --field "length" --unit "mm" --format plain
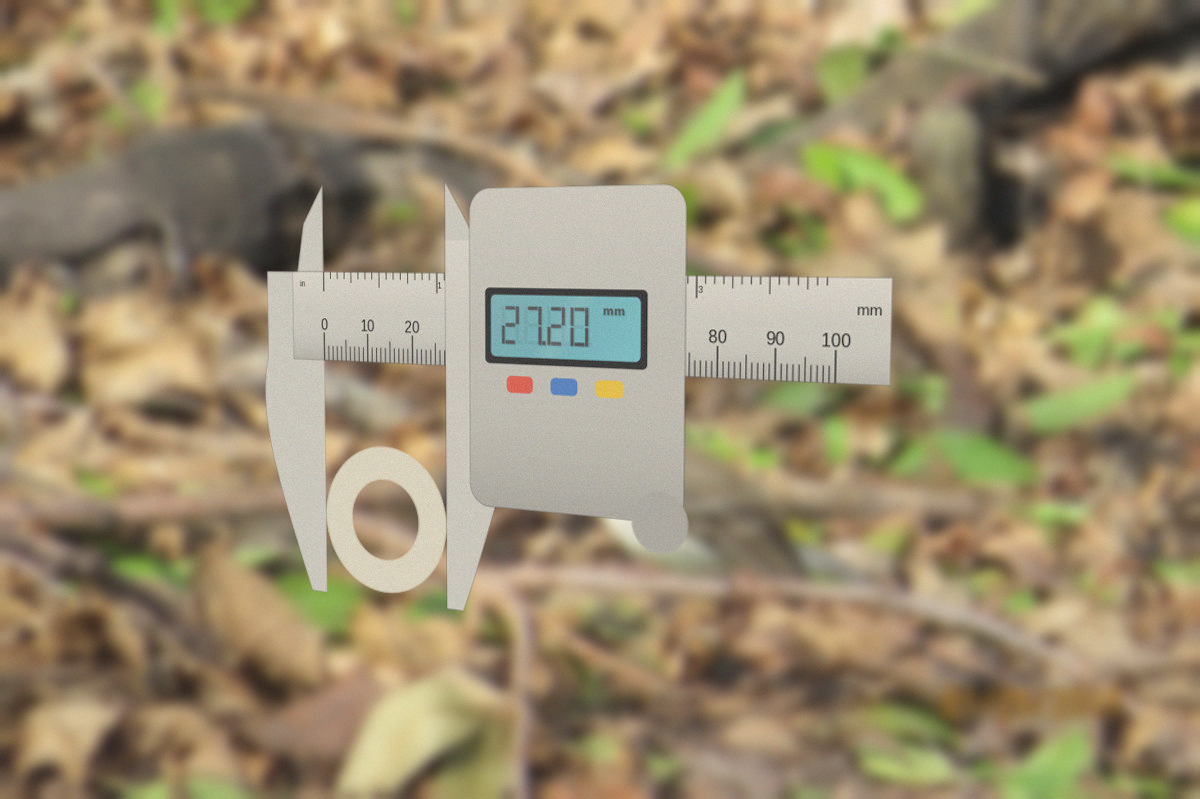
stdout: 27.20 mm
